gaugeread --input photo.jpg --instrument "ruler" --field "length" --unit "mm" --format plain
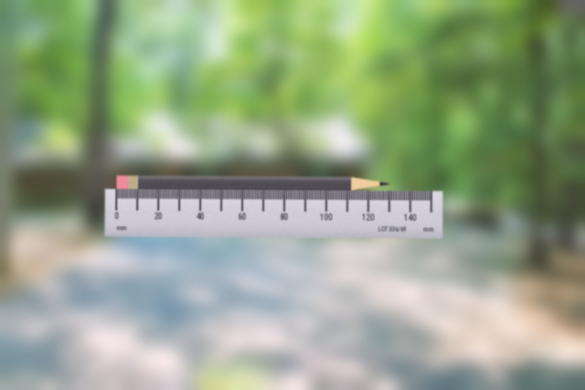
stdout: 130 mm
